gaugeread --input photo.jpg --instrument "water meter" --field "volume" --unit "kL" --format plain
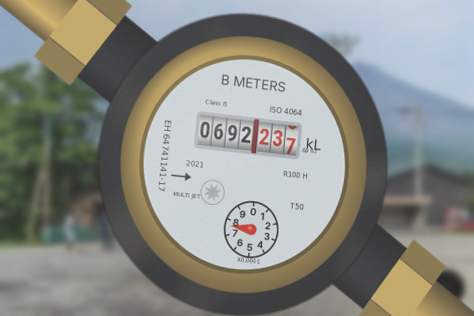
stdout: 692.2367 kL
